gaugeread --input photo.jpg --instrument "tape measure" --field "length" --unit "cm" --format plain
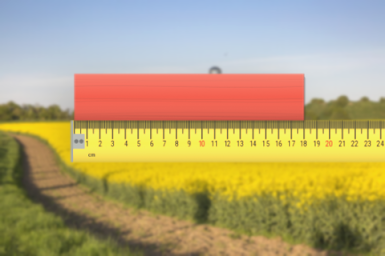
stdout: 18 cm
